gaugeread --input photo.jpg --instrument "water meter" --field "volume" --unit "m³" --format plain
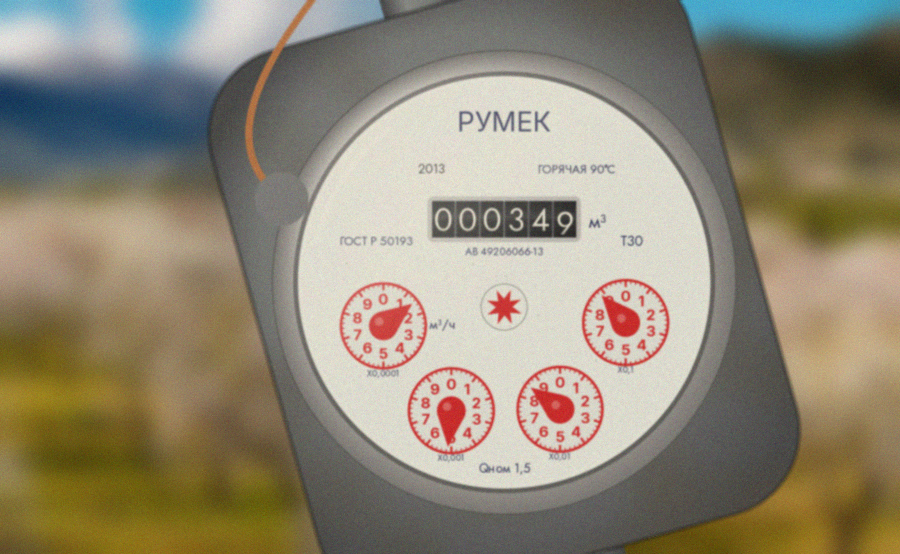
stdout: 348.8851 m³
